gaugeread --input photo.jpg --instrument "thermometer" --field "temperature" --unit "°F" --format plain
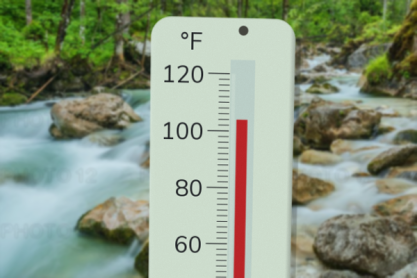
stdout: 104 °F
